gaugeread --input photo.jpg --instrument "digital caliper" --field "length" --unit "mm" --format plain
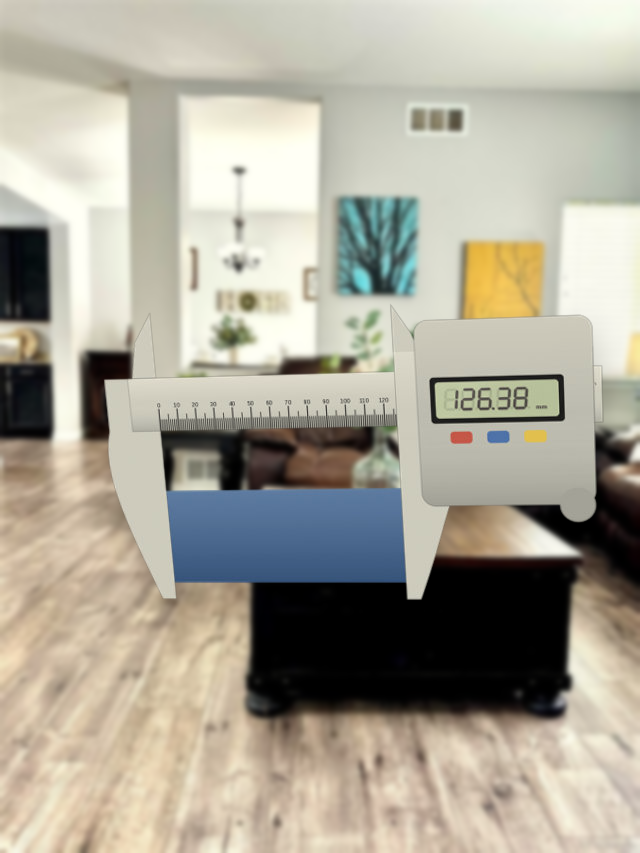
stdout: 126.38 mm
